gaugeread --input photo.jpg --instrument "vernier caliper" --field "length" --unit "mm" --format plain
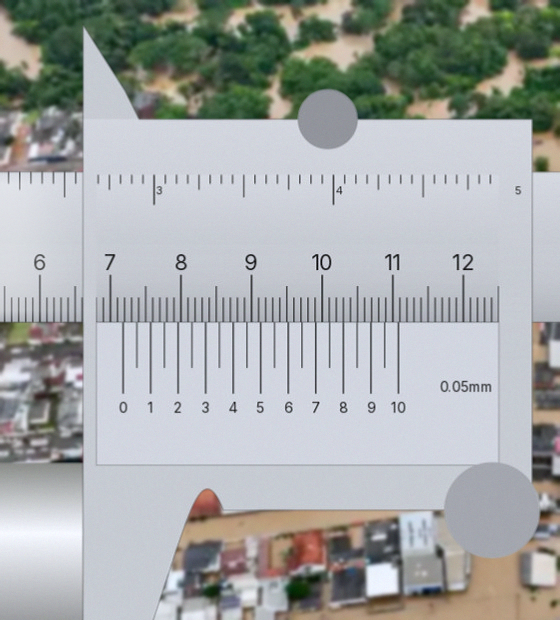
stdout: 71.8 mm
